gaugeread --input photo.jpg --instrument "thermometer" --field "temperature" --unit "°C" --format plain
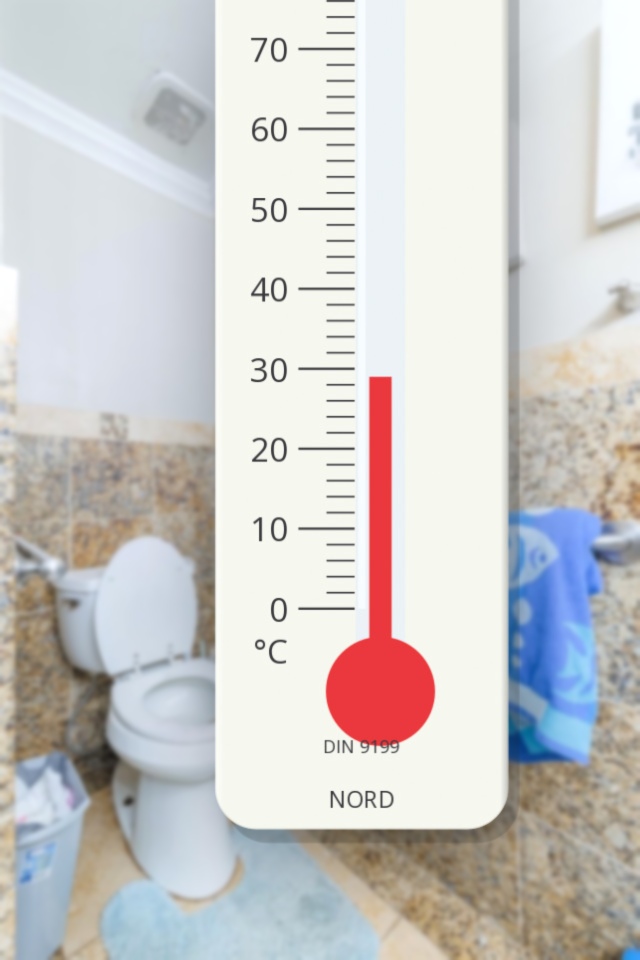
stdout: 29 °C
